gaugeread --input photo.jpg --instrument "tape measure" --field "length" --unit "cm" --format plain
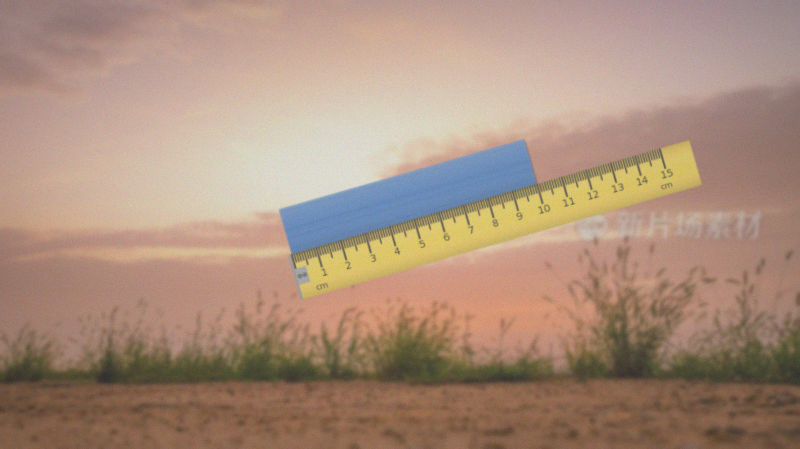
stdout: 10 cm
